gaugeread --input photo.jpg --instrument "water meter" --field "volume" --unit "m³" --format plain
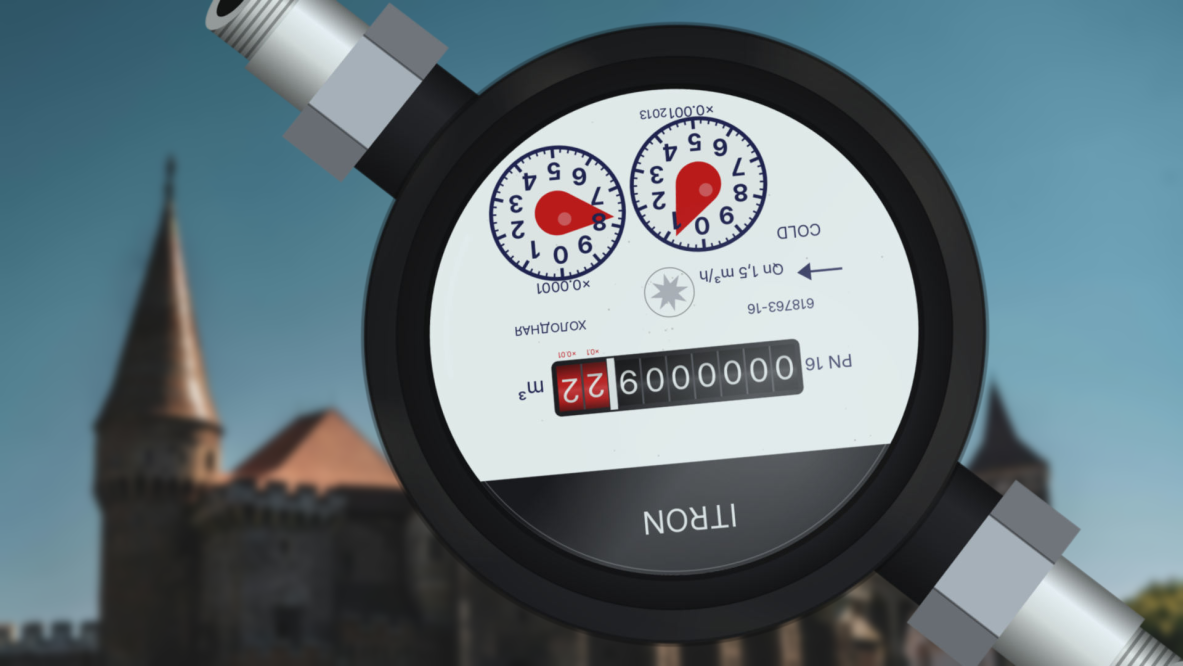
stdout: 9.2207 m³
